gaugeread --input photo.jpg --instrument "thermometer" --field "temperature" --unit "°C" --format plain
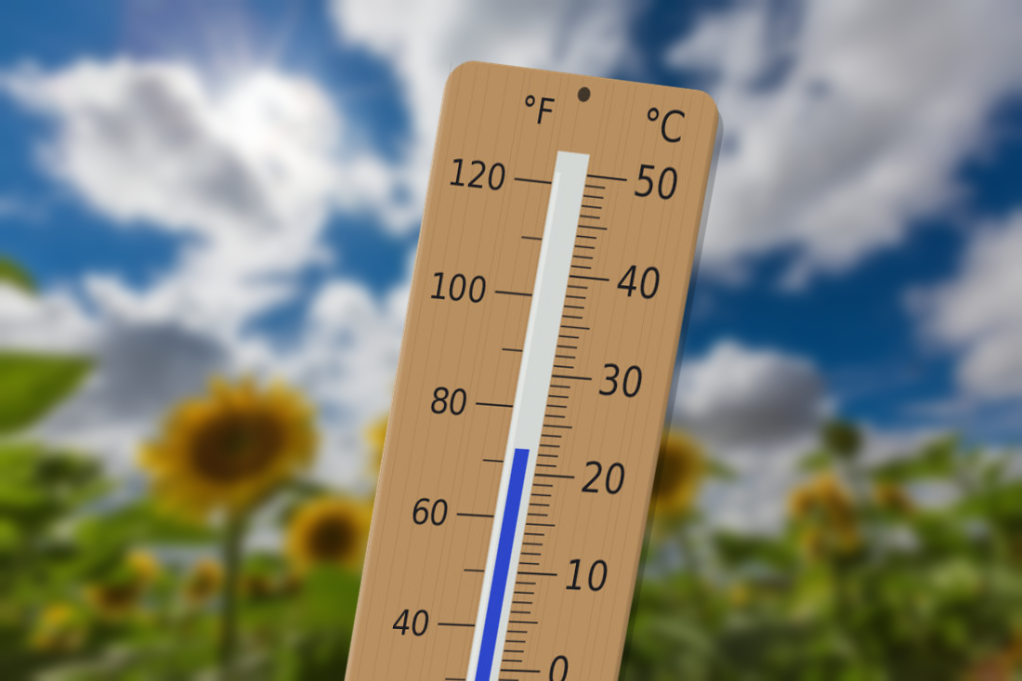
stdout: 22.5 °C
